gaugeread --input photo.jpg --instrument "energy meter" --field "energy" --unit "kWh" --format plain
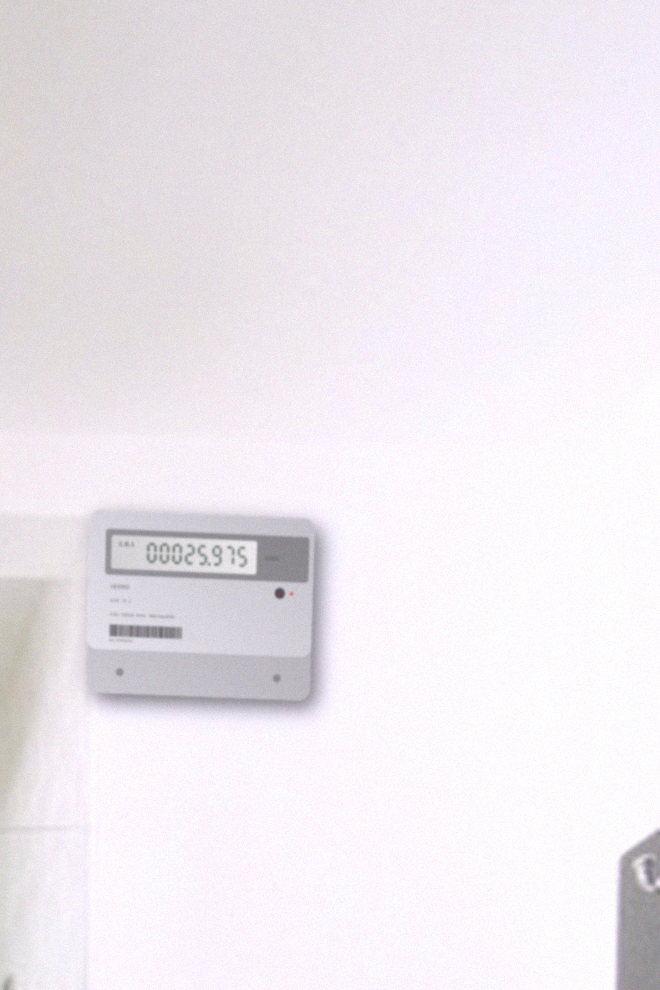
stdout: 25.975 kWh
